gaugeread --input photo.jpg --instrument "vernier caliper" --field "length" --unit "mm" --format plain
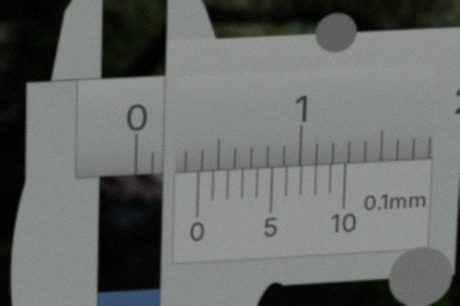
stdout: 3.8 mm
